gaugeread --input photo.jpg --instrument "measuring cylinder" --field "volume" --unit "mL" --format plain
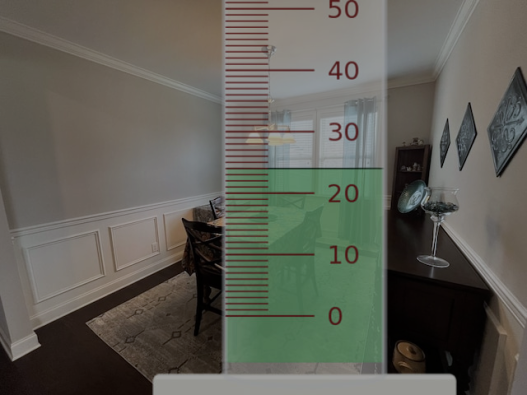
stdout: 24 mL
